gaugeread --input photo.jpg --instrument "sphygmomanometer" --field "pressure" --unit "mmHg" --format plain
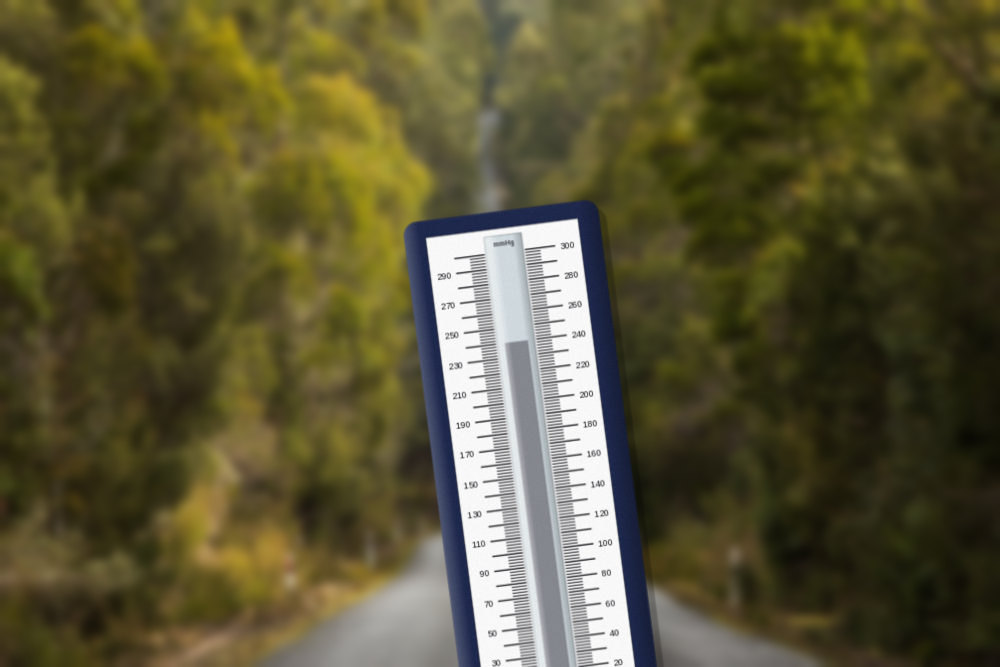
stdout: 240 mmHg
